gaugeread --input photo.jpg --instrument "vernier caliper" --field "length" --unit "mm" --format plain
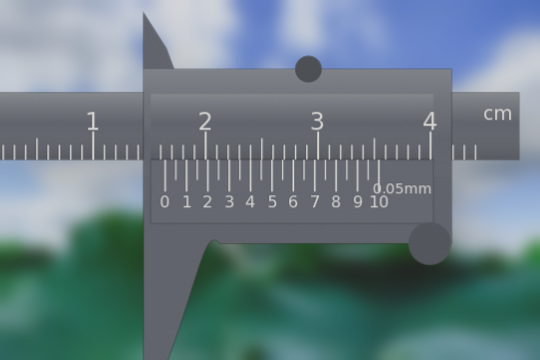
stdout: 16.4 mm
